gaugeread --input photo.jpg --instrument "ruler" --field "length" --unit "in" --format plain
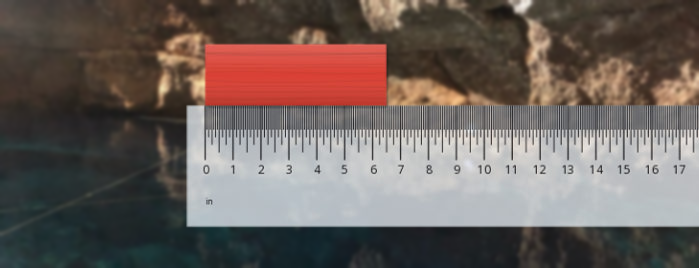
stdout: 6.5 in
